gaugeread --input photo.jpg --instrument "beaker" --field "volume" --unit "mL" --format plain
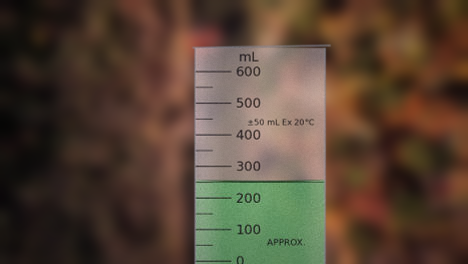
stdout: 250 mL
